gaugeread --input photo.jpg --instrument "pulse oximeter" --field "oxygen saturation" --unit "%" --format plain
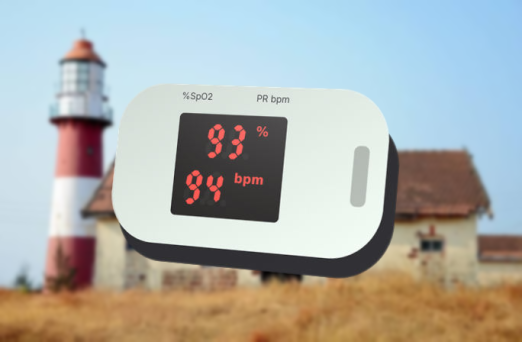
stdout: 93 %
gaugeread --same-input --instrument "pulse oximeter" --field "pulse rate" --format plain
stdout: 94 bpm
